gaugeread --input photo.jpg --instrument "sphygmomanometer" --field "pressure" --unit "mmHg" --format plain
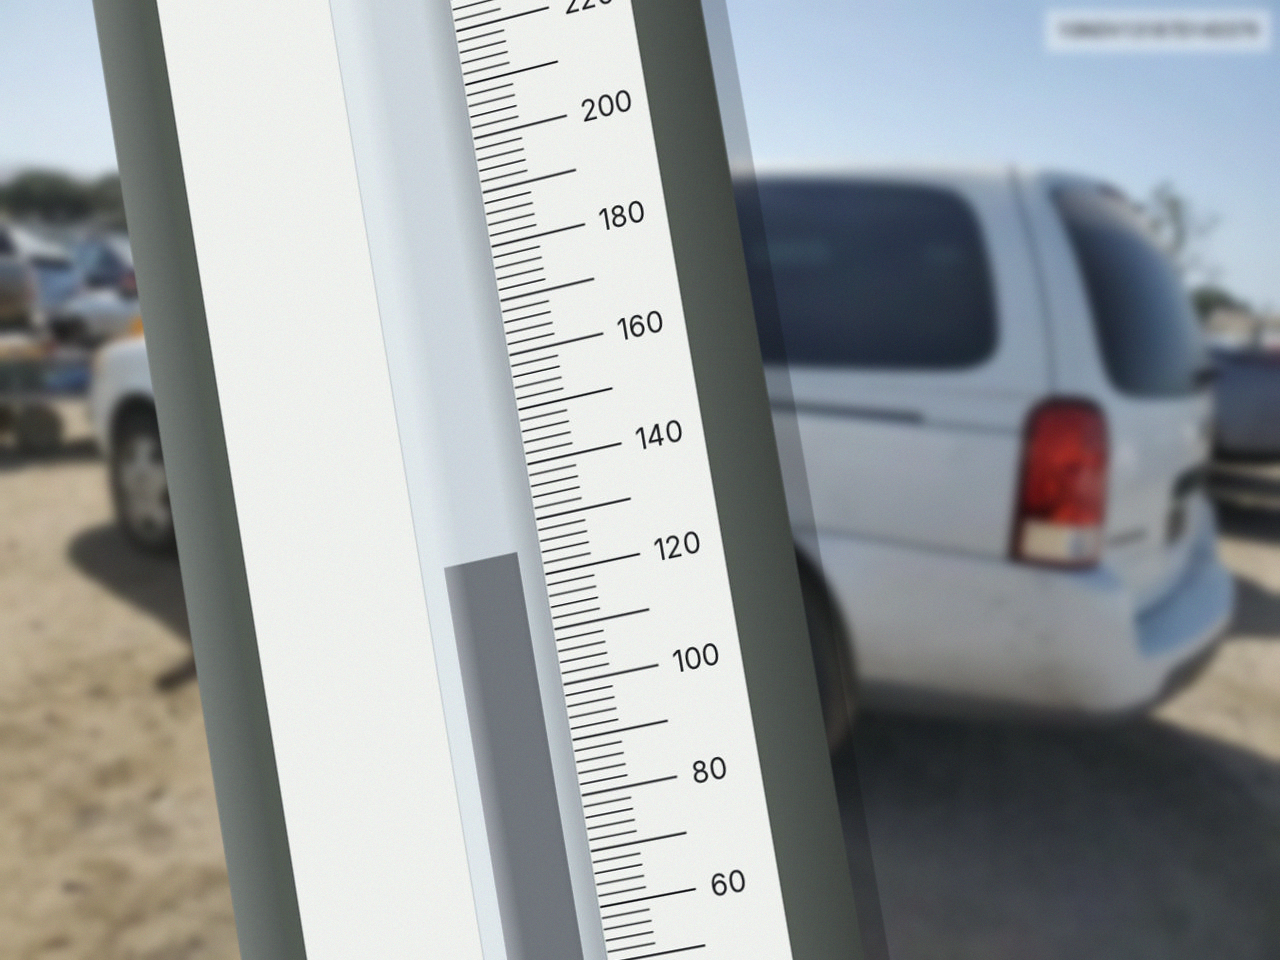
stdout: 125 mmHg
